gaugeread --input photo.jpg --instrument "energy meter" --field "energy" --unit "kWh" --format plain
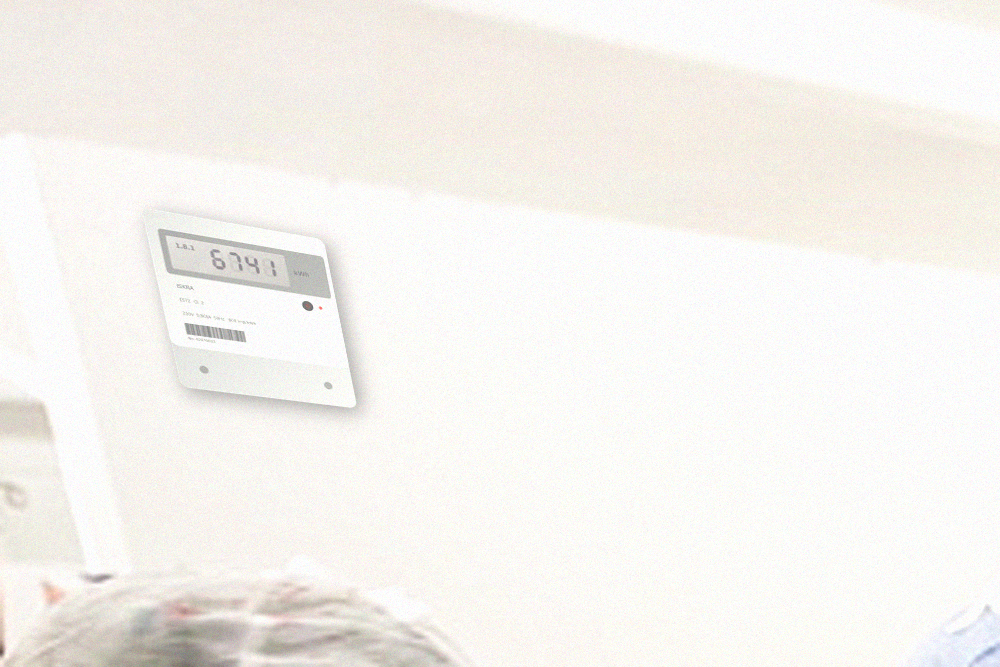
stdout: 6741 kWh
